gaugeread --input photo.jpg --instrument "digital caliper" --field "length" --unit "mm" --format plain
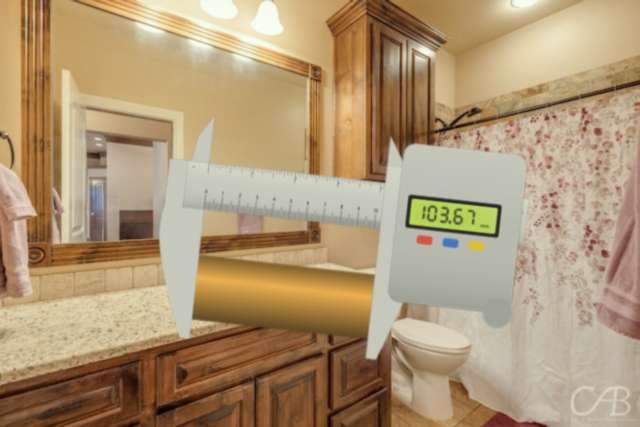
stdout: 103.67 mm
